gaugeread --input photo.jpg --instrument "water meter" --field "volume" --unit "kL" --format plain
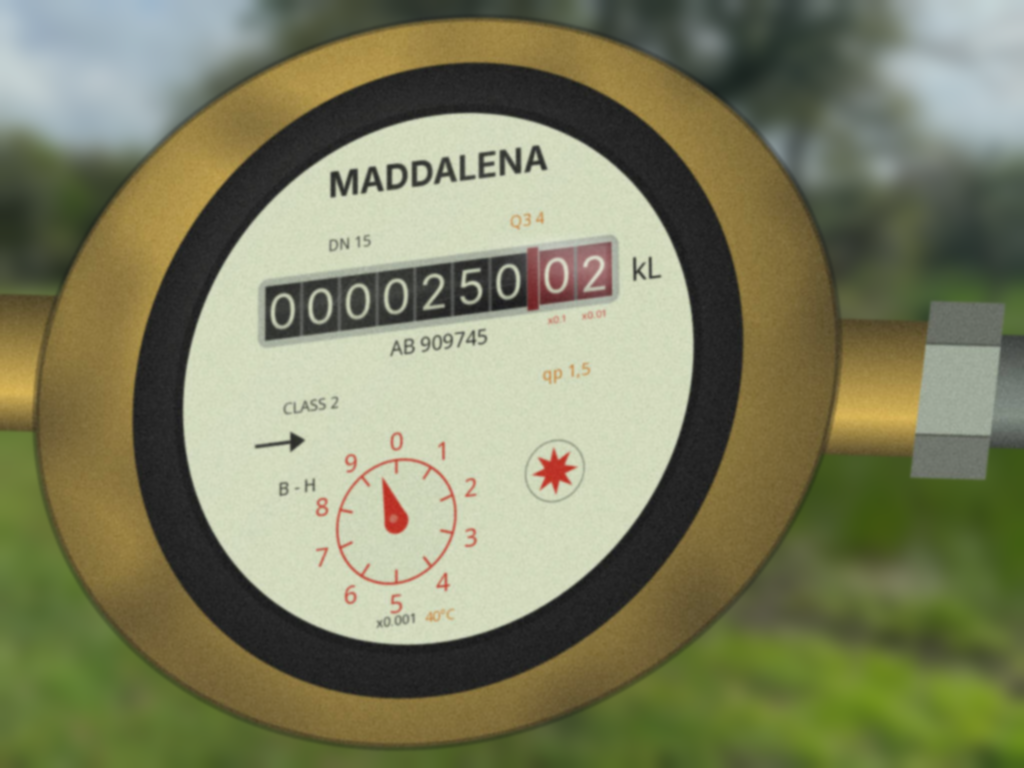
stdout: 250.019 kL
